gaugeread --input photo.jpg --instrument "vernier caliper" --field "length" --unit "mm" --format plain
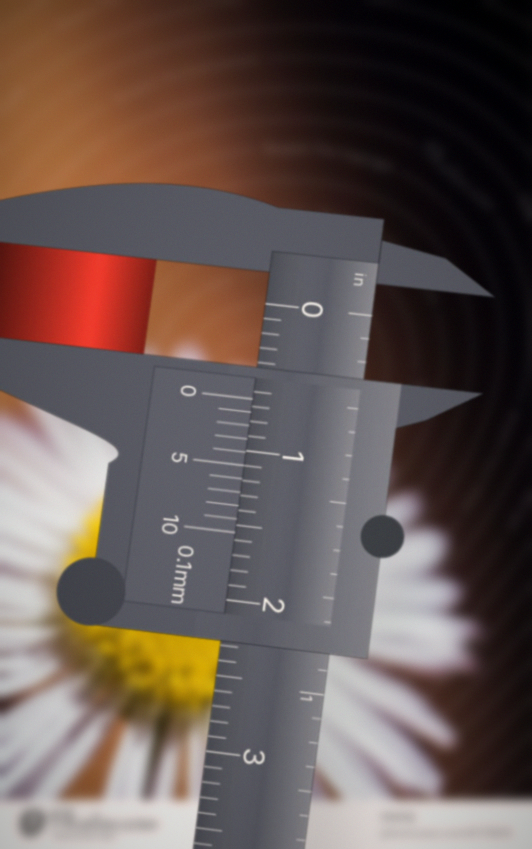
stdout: 6.5 mm
